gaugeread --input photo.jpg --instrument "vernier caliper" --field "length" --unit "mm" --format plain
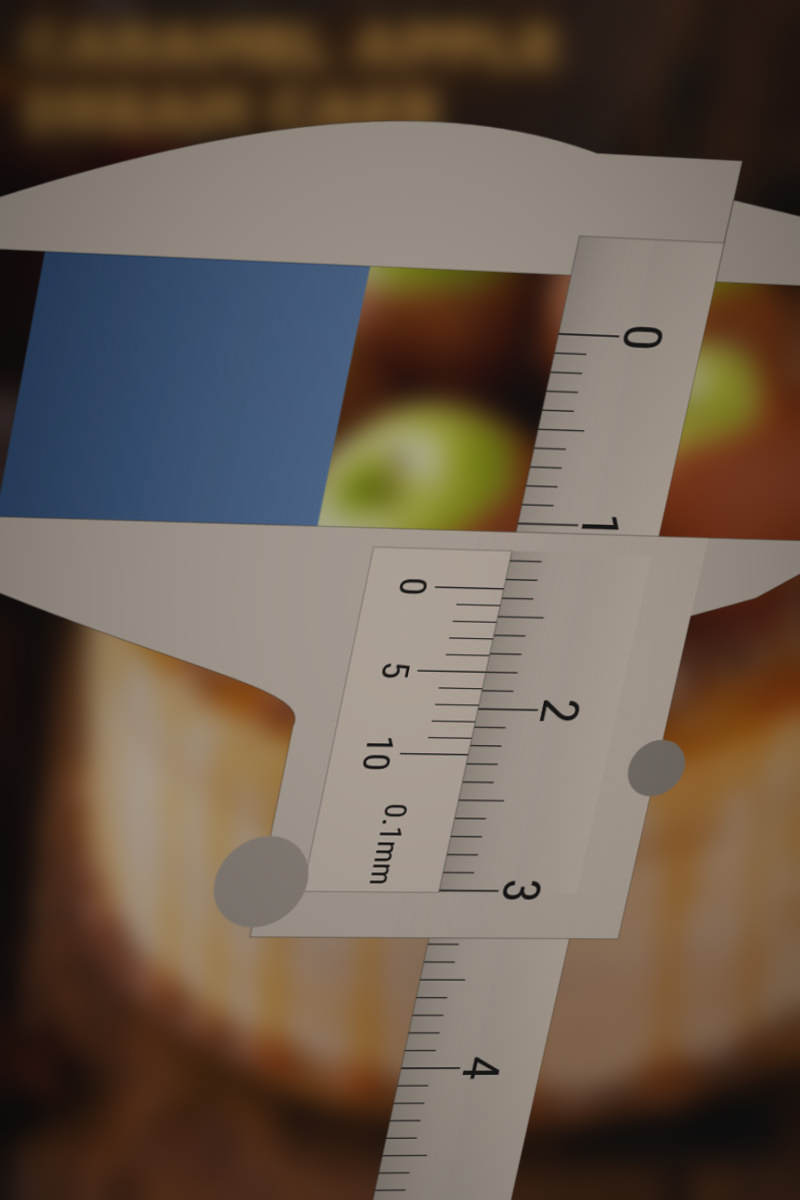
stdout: 13.5 mm
